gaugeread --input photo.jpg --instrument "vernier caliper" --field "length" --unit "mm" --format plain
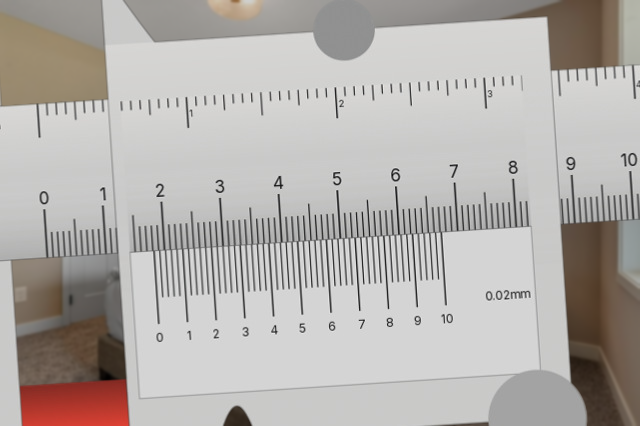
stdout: 18.2 mm
